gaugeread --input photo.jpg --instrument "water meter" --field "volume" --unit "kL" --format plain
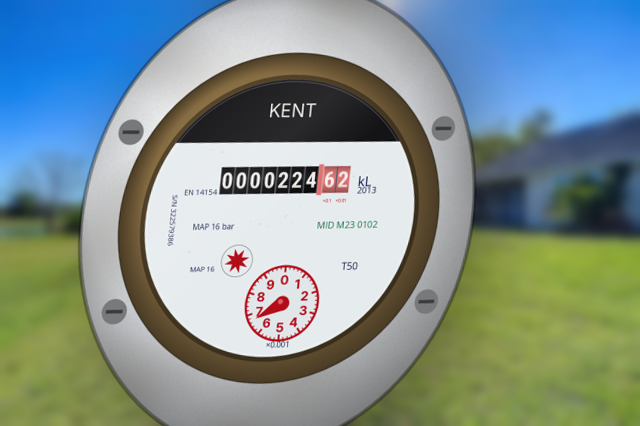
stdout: 224.626 kL
